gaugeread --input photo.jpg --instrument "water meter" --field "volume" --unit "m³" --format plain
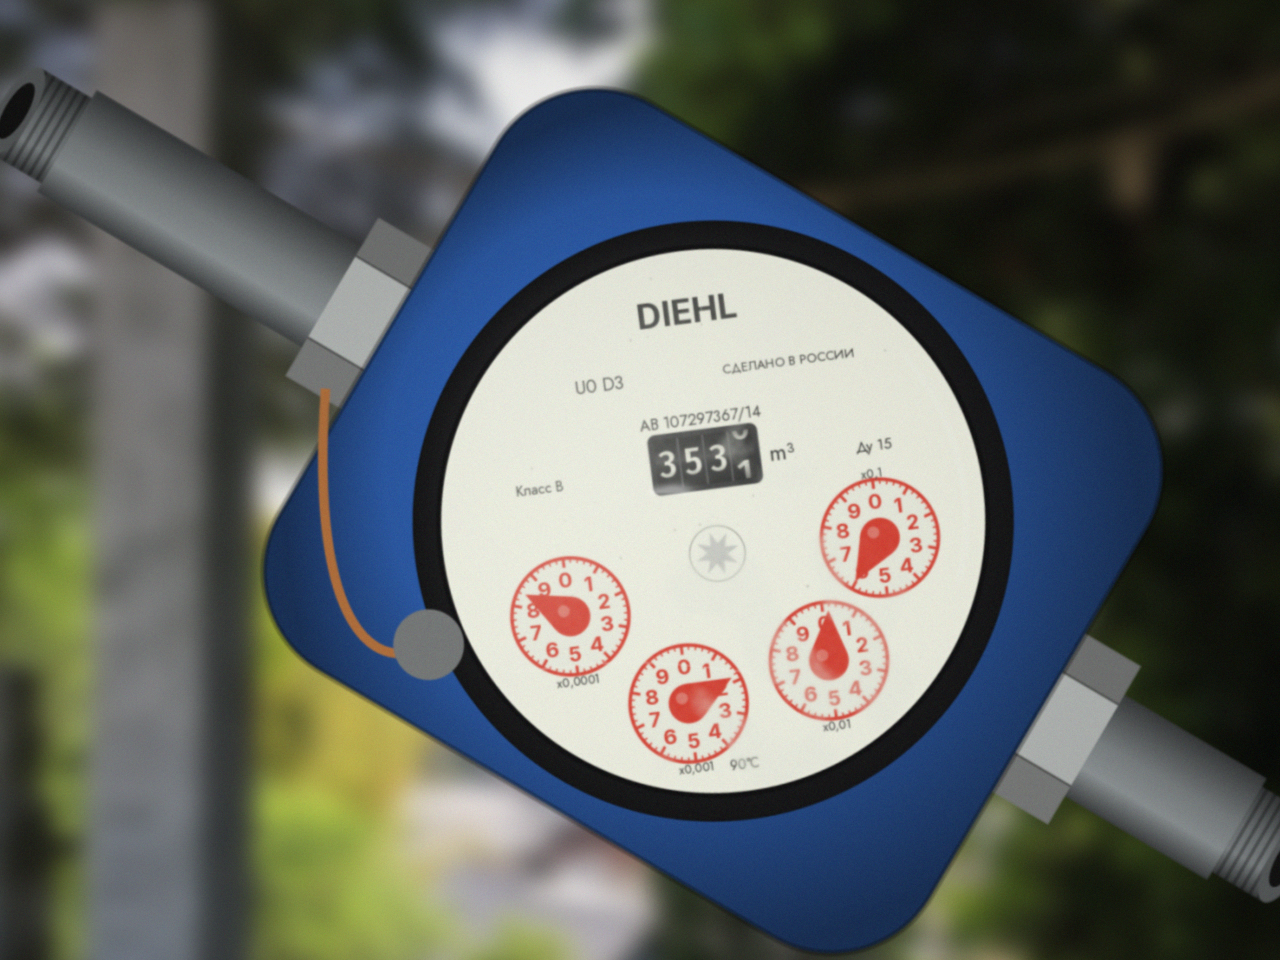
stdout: 3530.6018 m³
